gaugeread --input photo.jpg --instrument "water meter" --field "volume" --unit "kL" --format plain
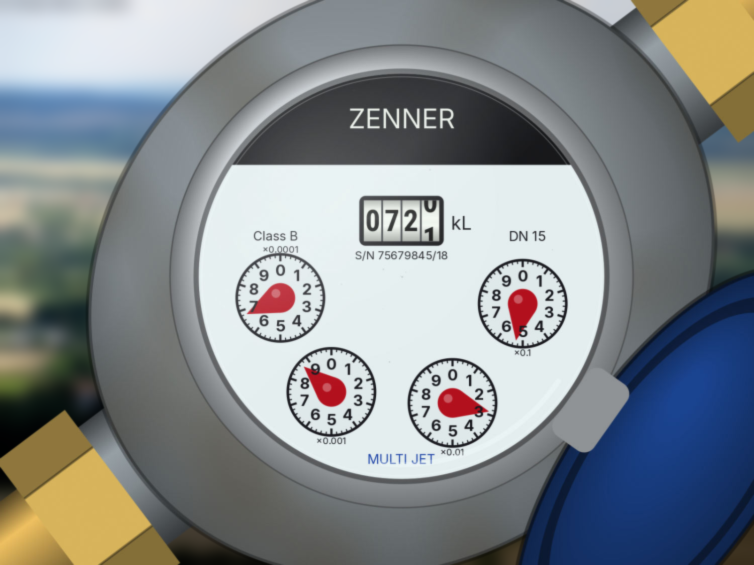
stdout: 720.5286 kL
